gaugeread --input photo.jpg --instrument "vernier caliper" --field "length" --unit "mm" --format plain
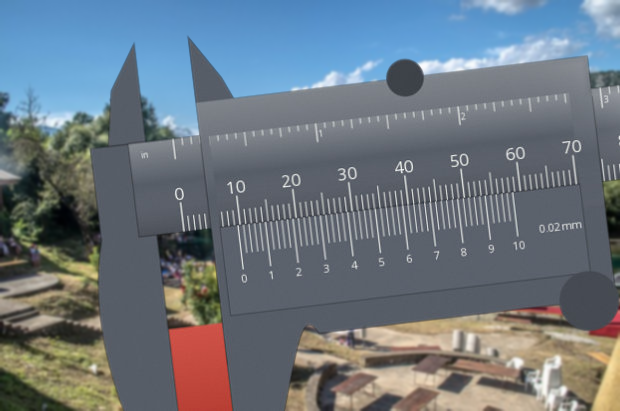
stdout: 9.6 mm
